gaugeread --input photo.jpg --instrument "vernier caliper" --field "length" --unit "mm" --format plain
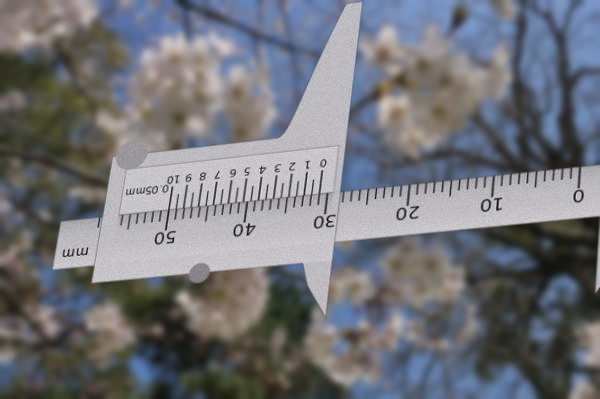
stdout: 31.0 mm
